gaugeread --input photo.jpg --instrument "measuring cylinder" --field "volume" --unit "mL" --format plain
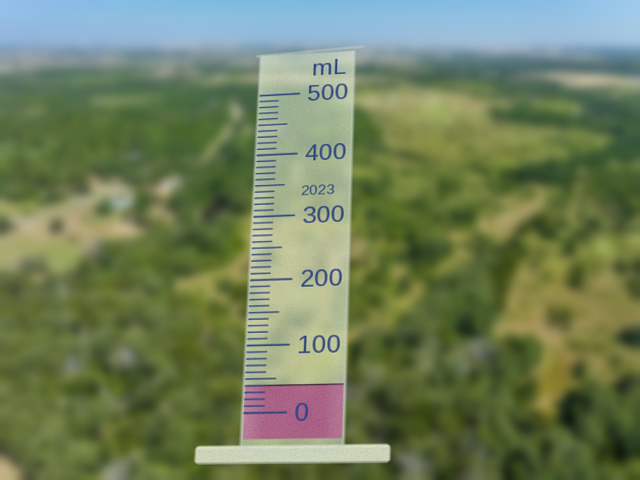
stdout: 40 mL
